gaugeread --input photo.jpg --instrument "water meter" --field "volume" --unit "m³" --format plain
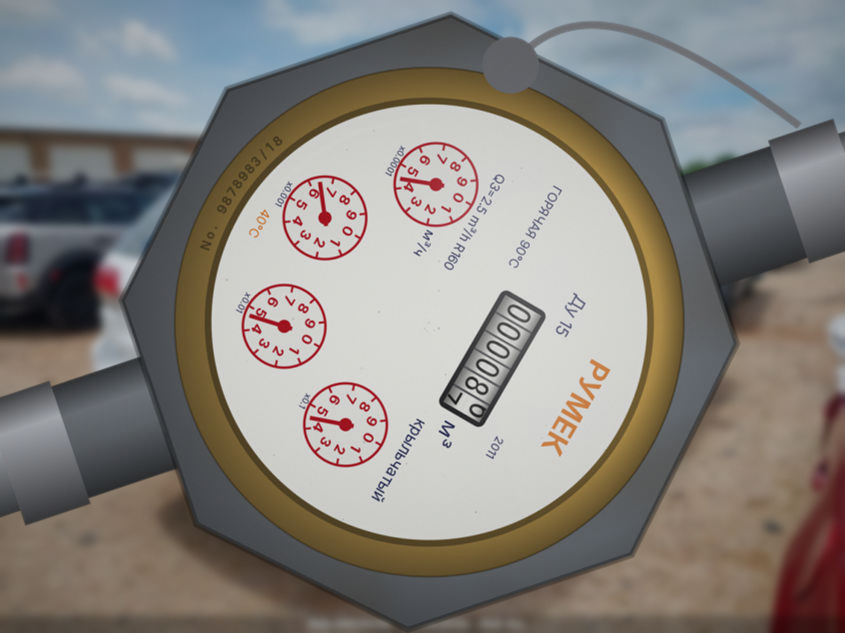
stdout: 86.4464 m³
